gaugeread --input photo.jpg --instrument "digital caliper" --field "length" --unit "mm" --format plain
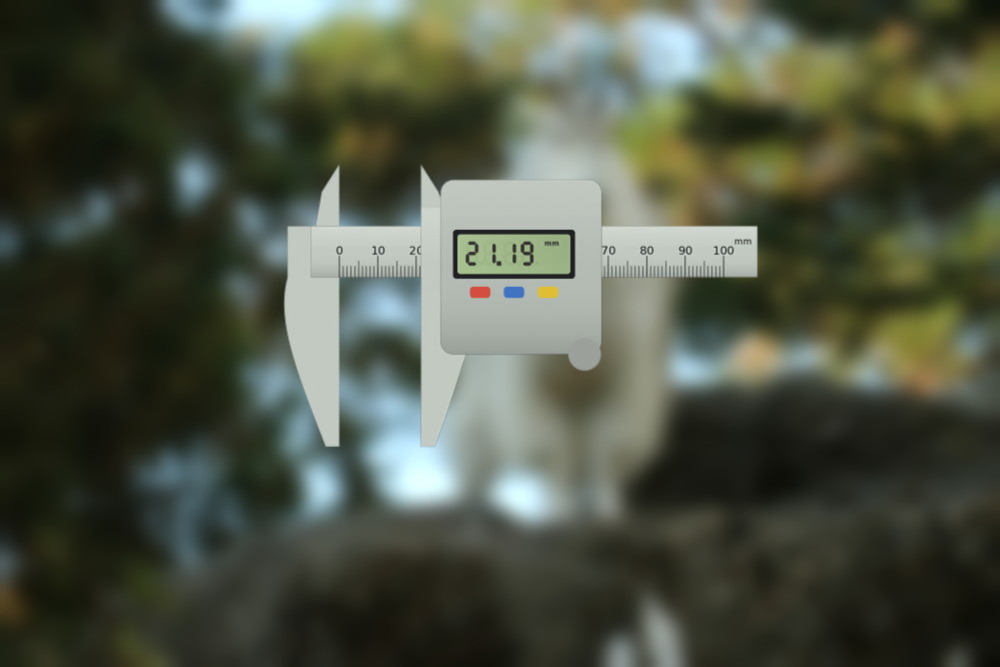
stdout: 21.19 mm
